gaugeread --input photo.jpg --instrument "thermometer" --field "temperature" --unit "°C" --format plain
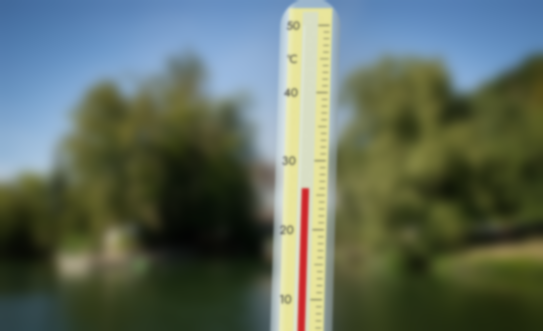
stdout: 26 °C
